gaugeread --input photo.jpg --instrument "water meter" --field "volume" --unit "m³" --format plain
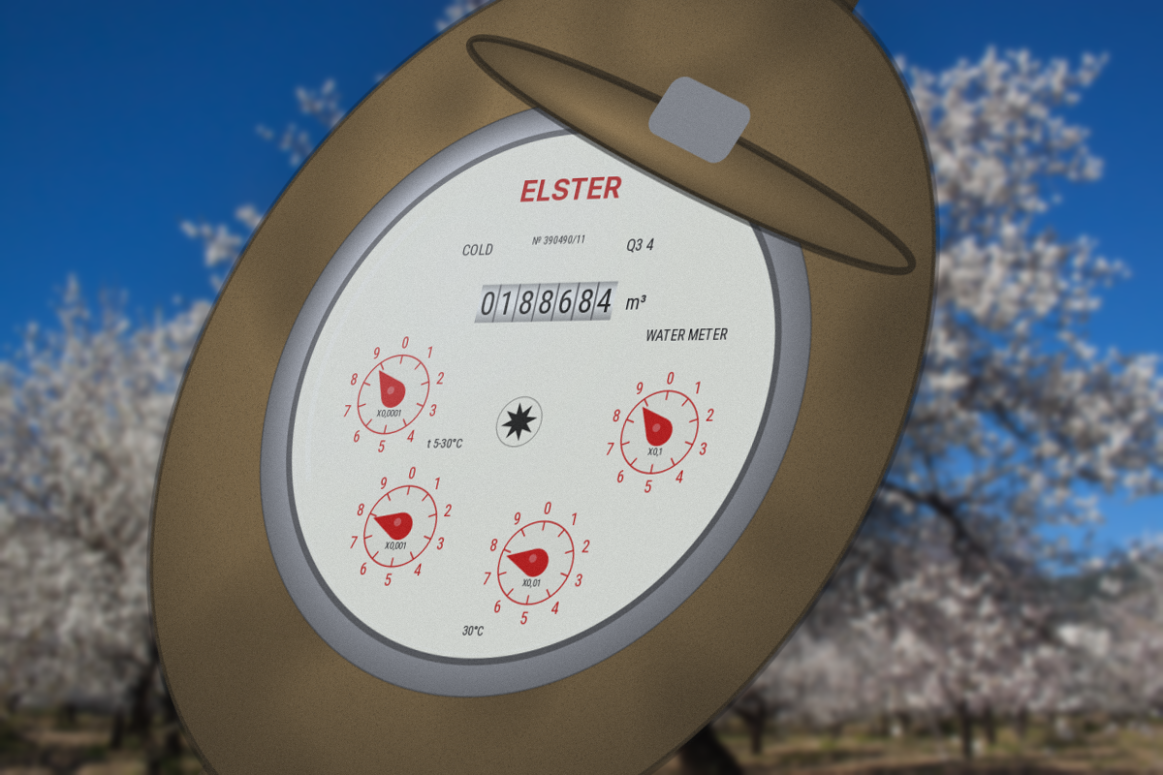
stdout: 188684.8778 m³
